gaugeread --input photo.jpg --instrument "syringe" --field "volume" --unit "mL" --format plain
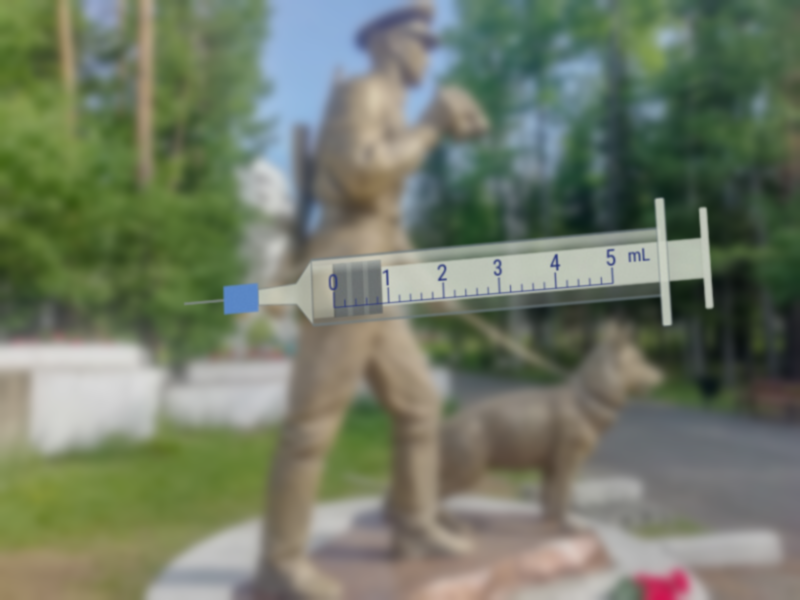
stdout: 0 mL
